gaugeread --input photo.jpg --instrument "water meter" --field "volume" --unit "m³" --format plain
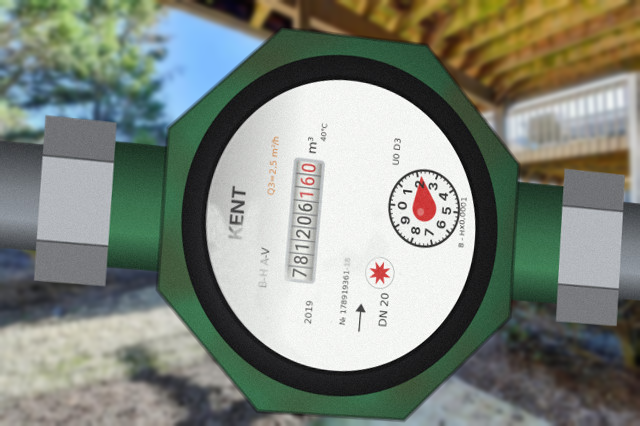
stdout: 781206.1602 m³
